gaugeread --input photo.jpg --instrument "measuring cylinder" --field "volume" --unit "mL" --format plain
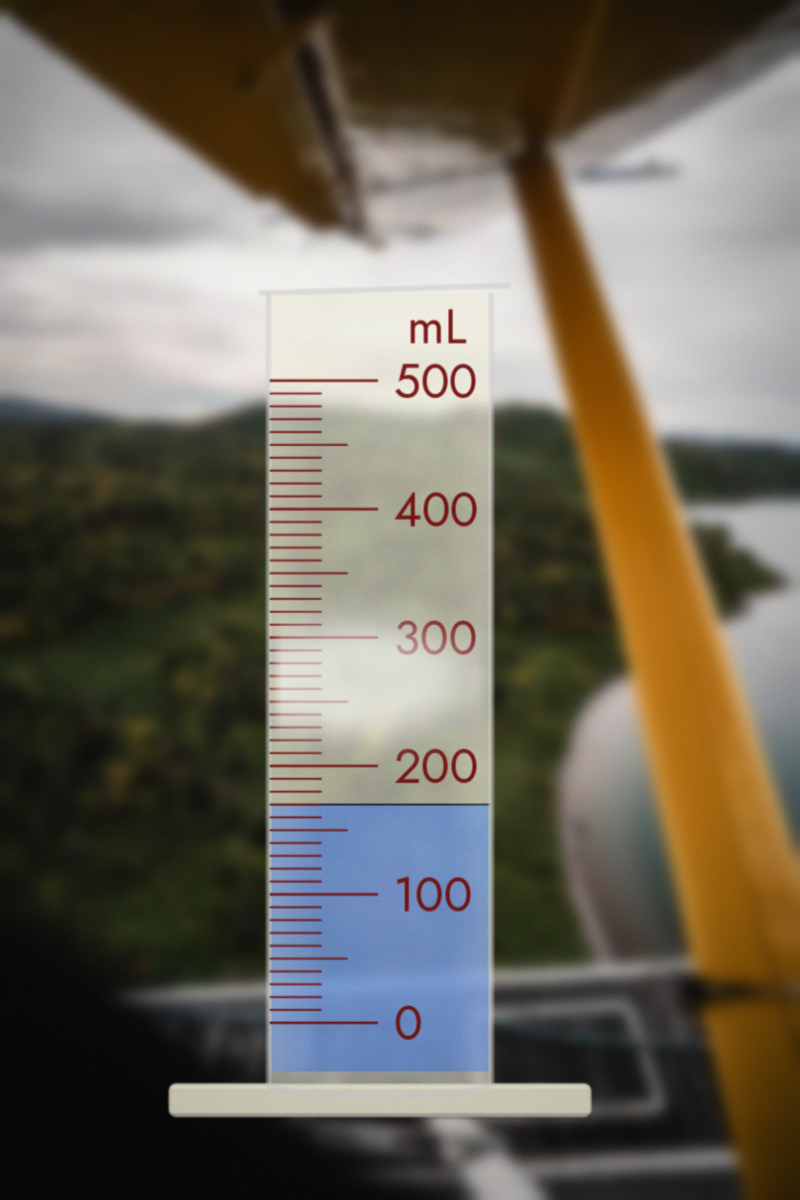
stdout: 170 mL
